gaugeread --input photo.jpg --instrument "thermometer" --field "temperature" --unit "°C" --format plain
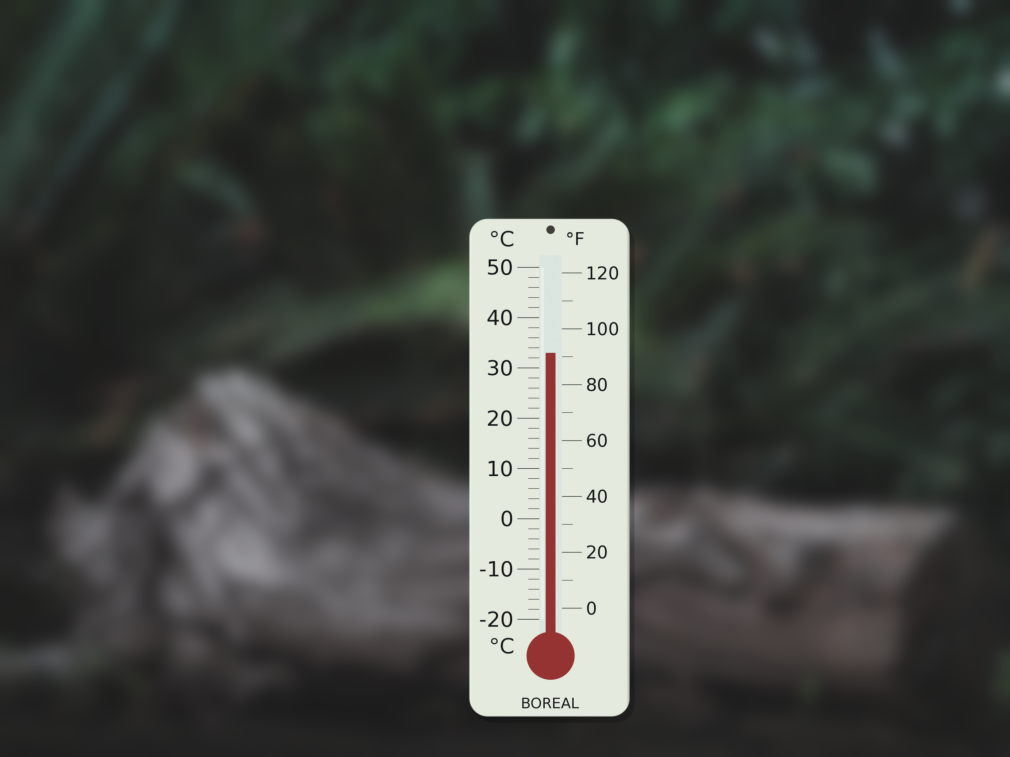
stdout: 33 °C
